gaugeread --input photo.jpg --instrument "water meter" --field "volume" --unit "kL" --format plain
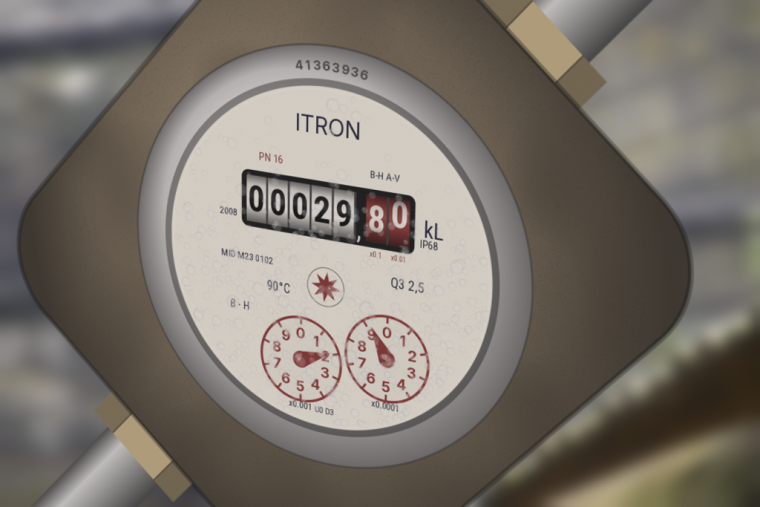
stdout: 29.8019 kL
